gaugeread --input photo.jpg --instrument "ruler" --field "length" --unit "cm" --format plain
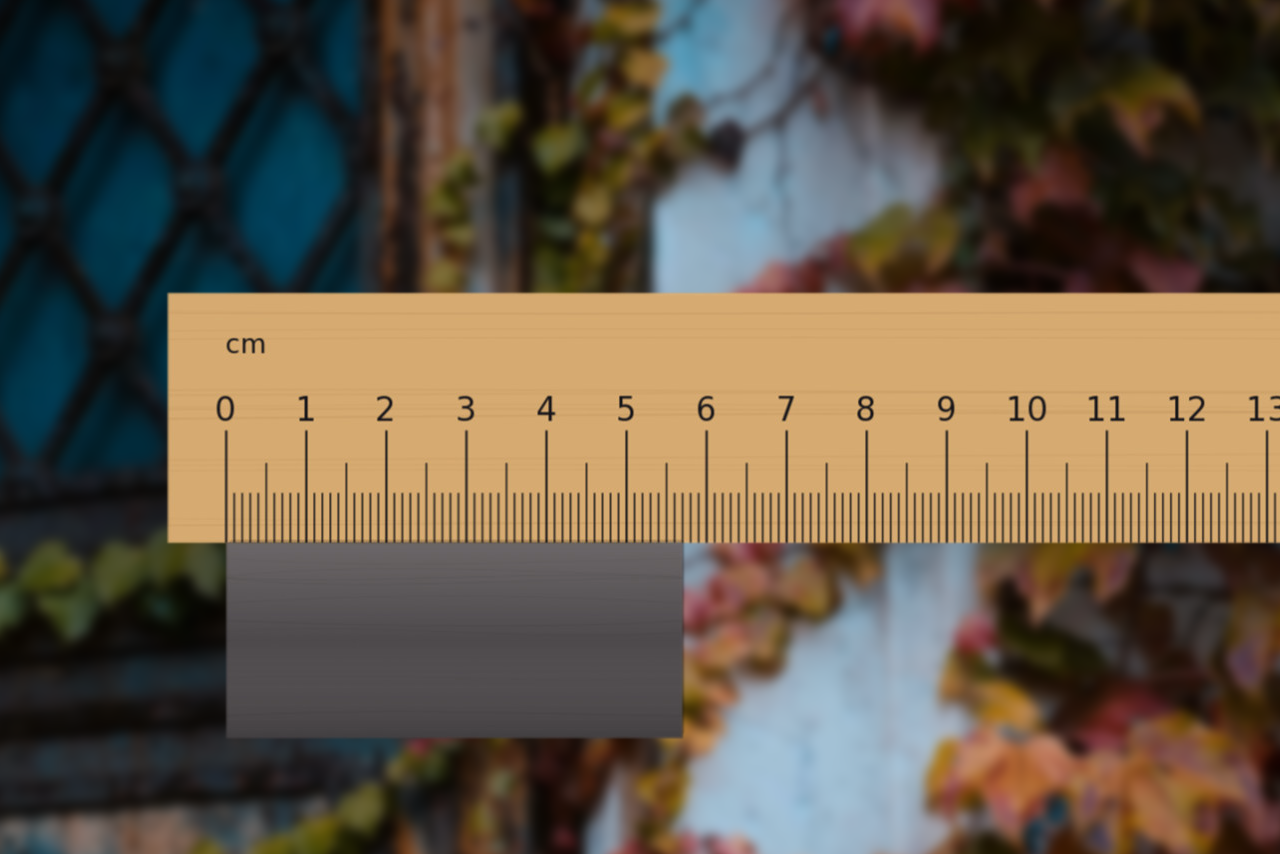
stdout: 5.7 cm
